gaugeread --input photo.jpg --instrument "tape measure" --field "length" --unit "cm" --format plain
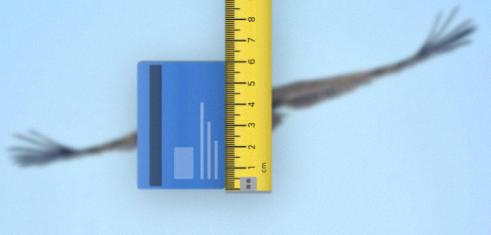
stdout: 6 cm
